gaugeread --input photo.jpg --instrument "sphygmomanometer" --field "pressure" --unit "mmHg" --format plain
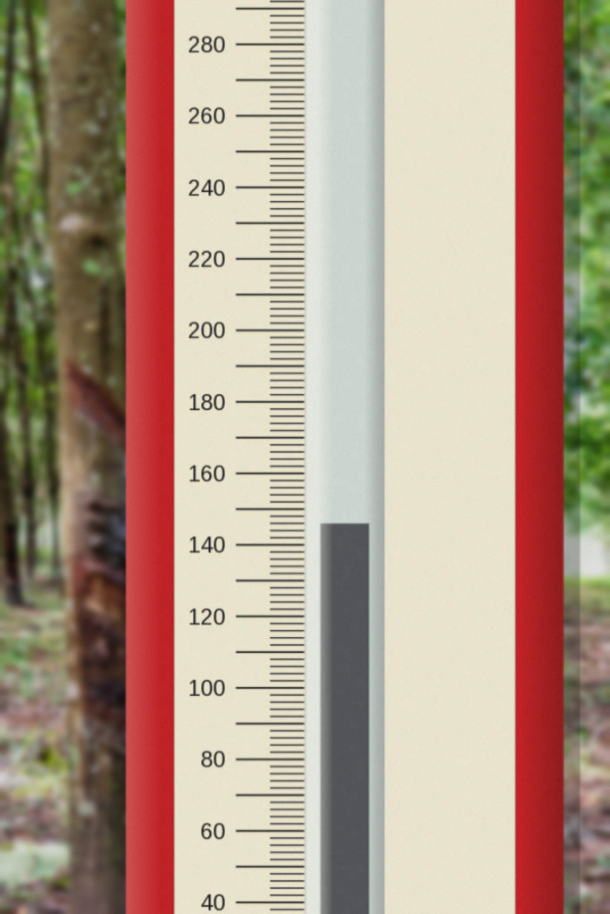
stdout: 146 mmHg
